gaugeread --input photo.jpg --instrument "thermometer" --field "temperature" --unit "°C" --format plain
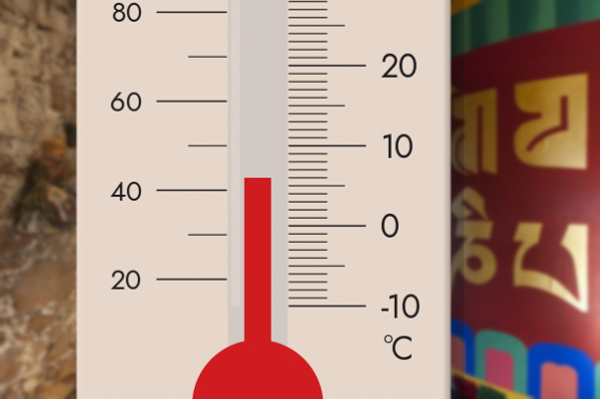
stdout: 6 °C
